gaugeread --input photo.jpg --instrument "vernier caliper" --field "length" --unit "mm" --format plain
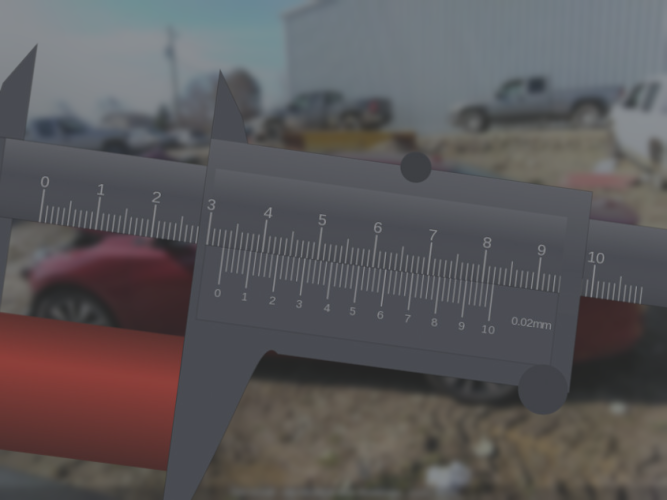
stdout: 33.0 mm
